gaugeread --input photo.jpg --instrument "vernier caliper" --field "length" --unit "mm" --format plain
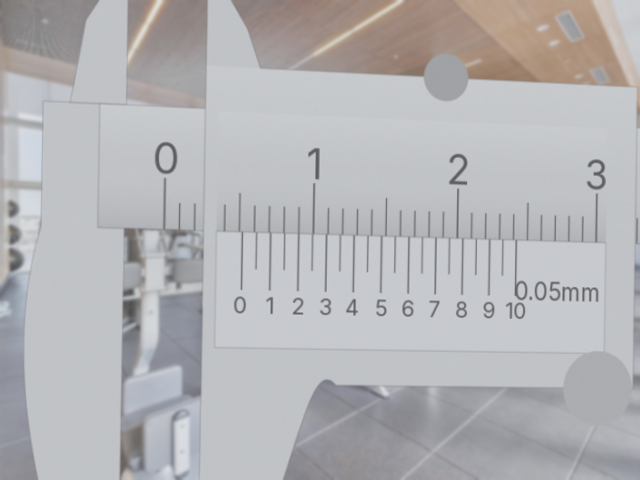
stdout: 5.2 mm
